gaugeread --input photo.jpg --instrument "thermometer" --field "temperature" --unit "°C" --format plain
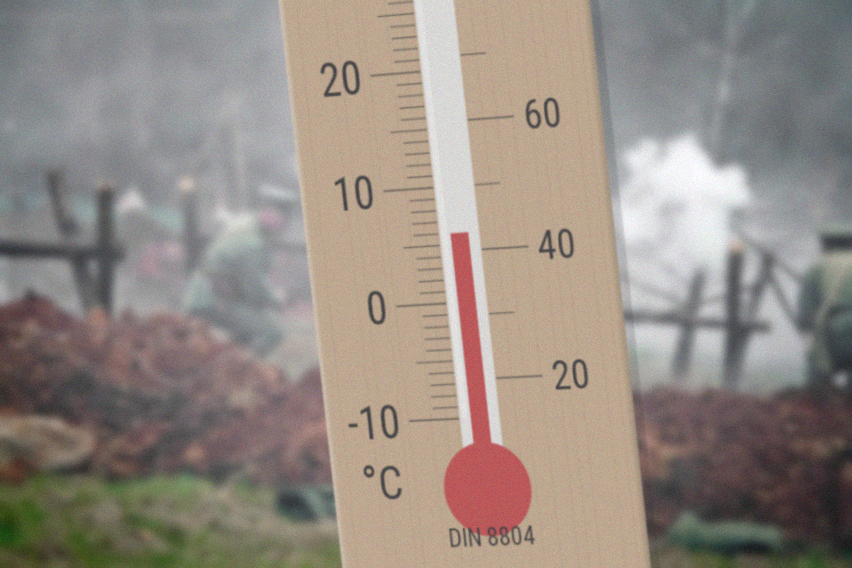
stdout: 6 °C
